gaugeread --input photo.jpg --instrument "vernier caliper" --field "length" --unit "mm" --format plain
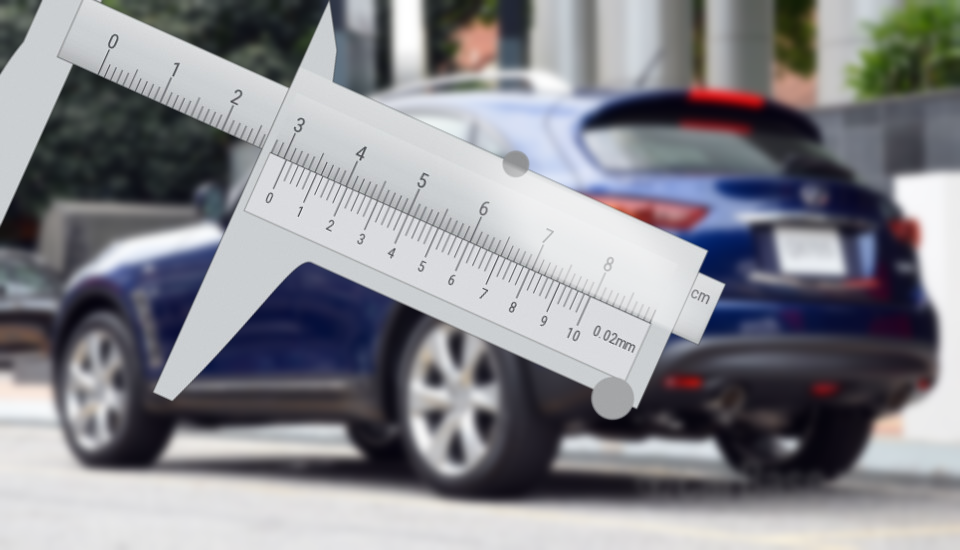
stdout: 30.4 mm
